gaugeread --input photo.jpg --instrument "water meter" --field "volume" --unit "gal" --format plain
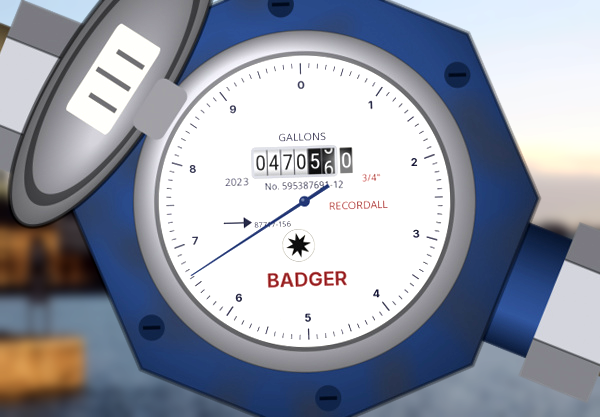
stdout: 470556.6 gal
